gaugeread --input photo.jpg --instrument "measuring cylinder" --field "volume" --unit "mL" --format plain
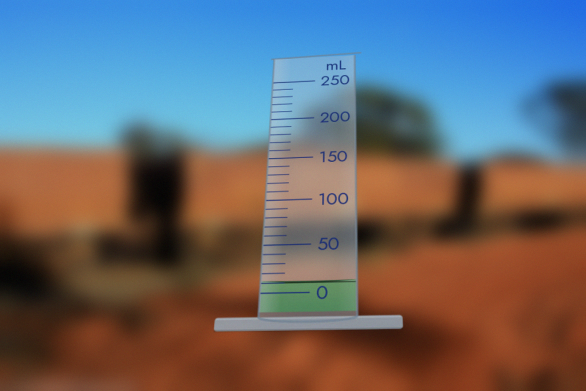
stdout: 10 mL
